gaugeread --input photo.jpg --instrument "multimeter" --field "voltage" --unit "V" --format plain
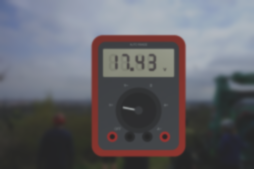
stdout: 17.43 V
